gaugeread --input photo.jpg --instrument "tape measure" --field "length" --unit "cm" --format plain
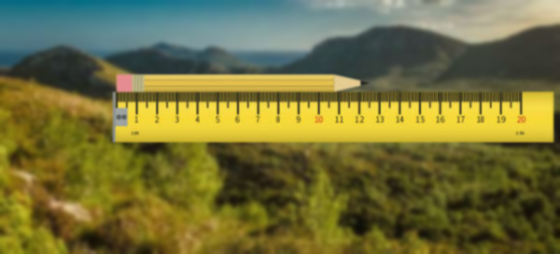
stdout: 12.5 cm
